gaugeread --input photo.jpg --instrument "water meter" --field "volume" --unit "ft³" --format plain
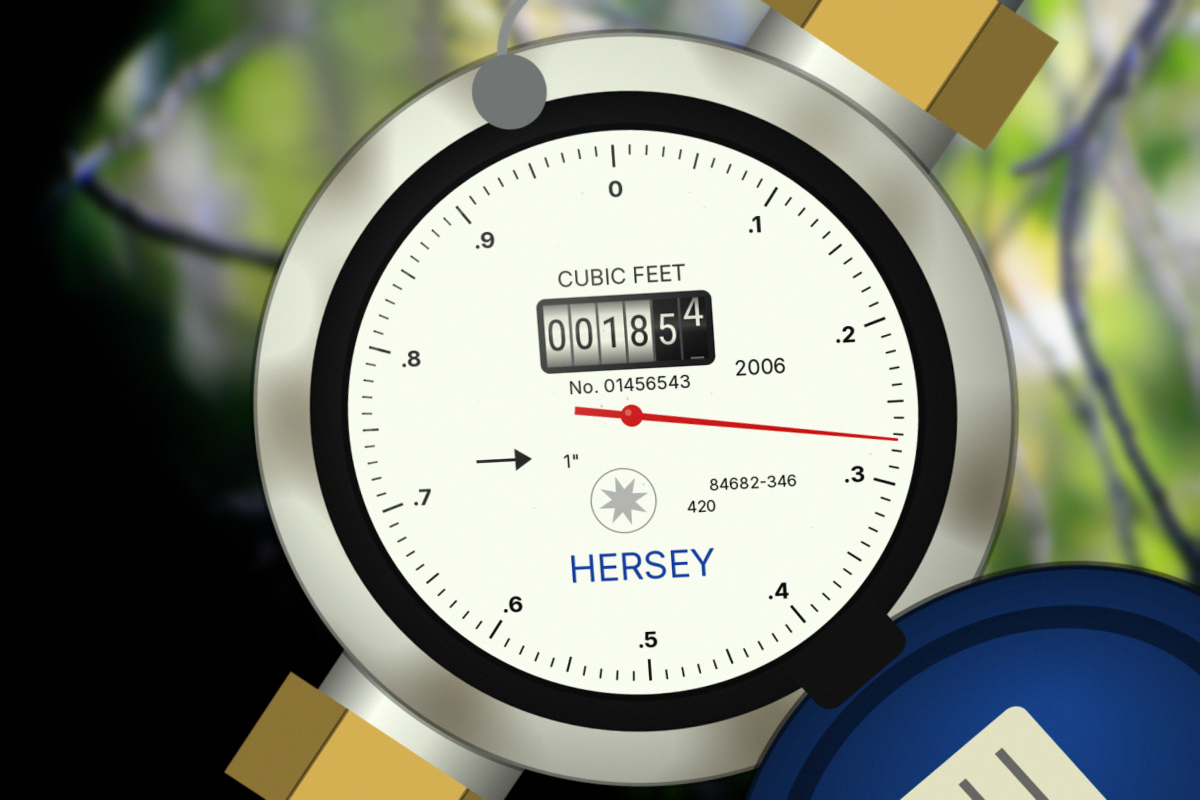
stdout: 1854.27 ft³
